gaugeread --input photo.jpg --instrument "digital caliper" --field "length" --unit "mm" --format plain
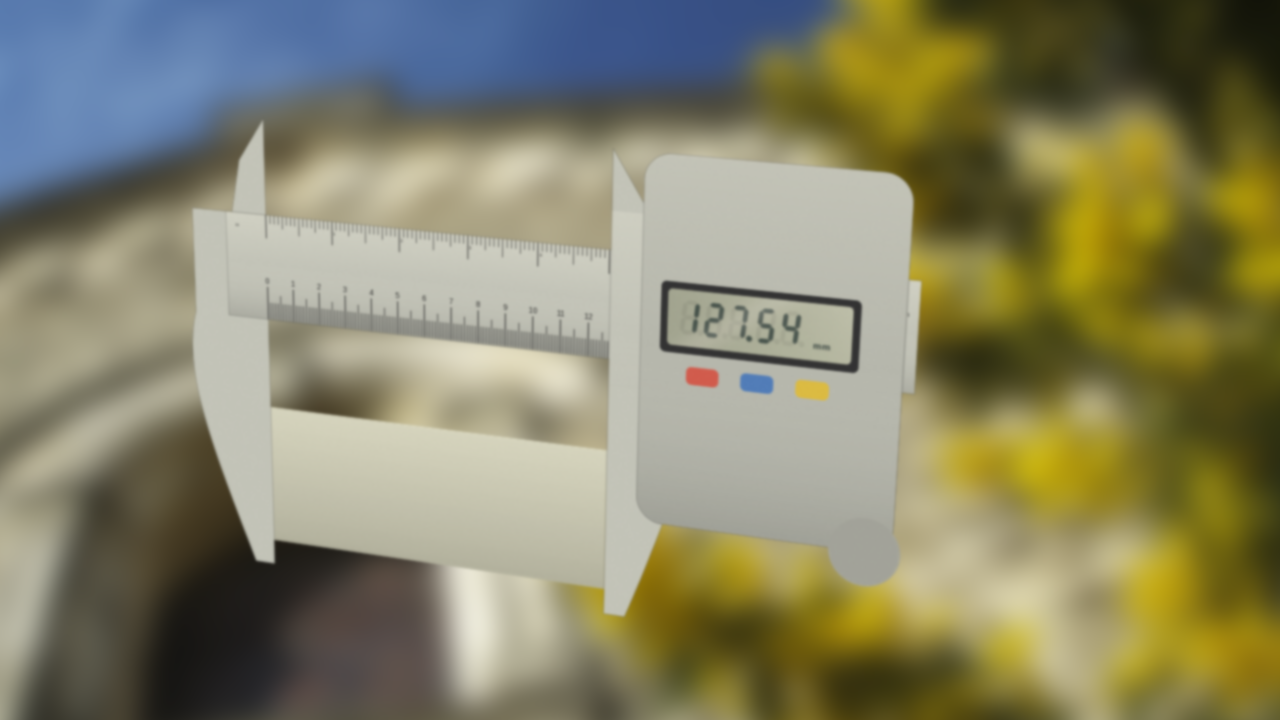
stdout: 127.54 mm
